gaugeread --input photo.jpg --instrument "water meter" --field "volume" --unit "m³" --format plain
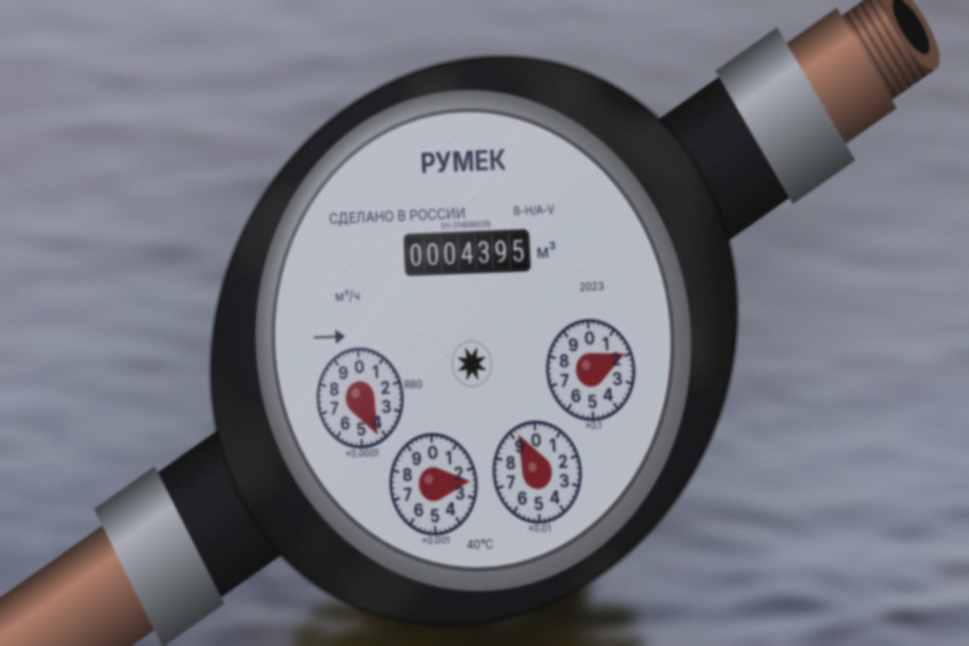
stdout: 4395.1924 m³
